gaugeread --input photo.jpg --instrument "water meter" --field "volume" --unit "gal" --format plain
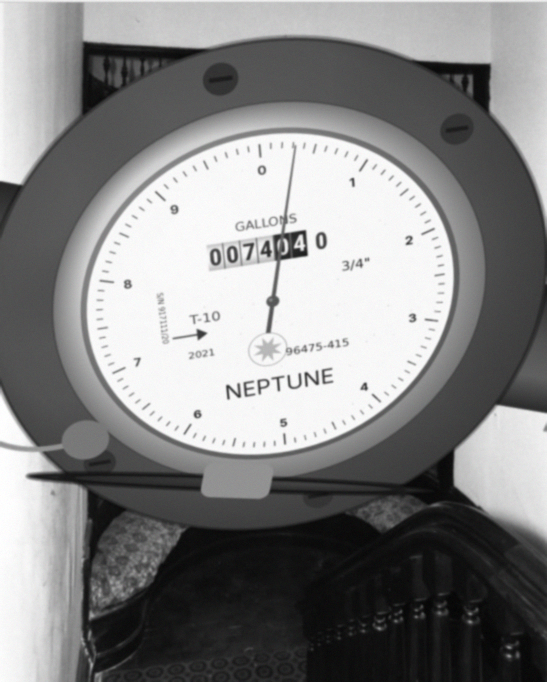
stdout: 74040.3 gal
